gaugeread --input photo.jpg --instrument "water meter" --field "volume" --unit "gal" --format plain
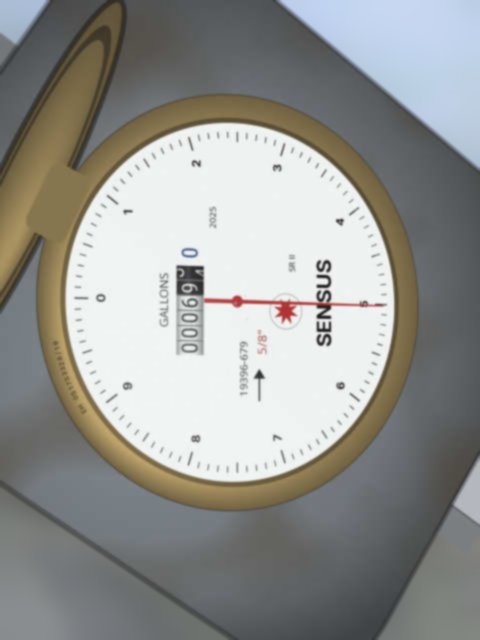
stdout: 6935.0 gal
